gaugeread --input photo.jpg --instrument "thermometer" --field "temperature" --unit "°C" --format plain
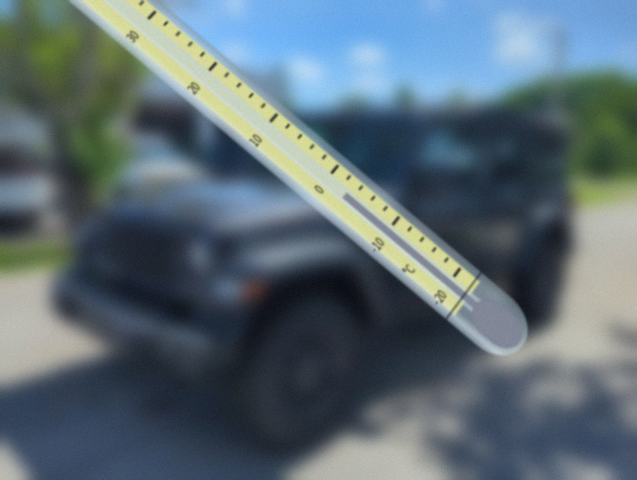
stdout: -3 °C
